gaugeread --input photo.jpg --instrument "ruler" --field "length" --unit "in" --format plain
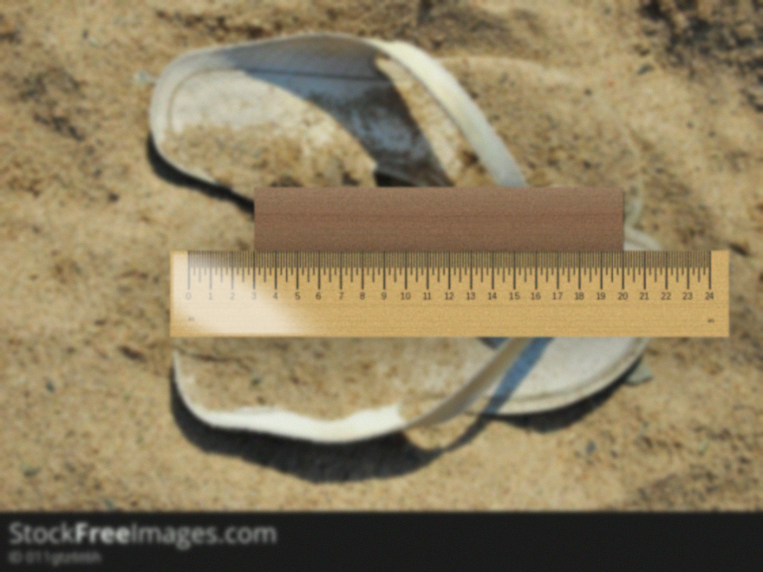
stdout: 17 in
